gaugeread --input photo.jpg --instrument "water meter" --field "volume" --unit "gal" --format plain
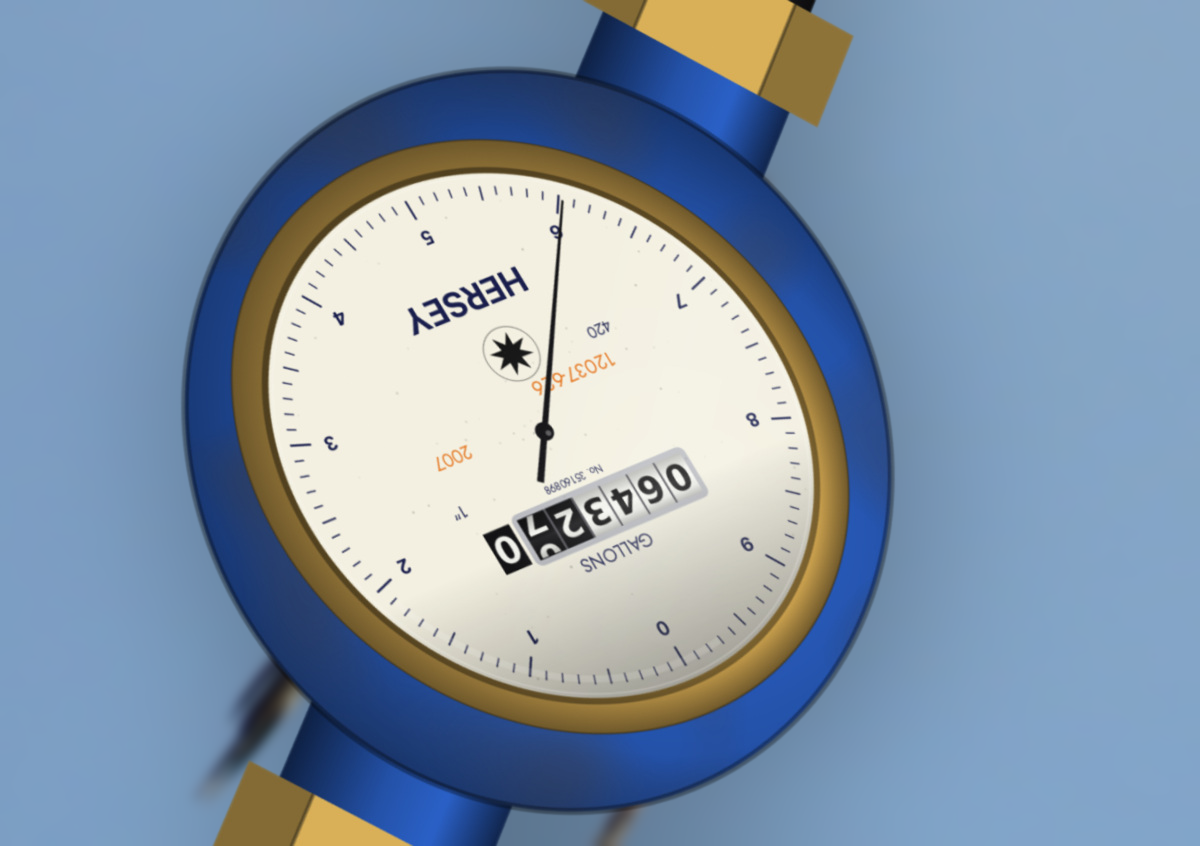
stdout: 643266.0 gal
